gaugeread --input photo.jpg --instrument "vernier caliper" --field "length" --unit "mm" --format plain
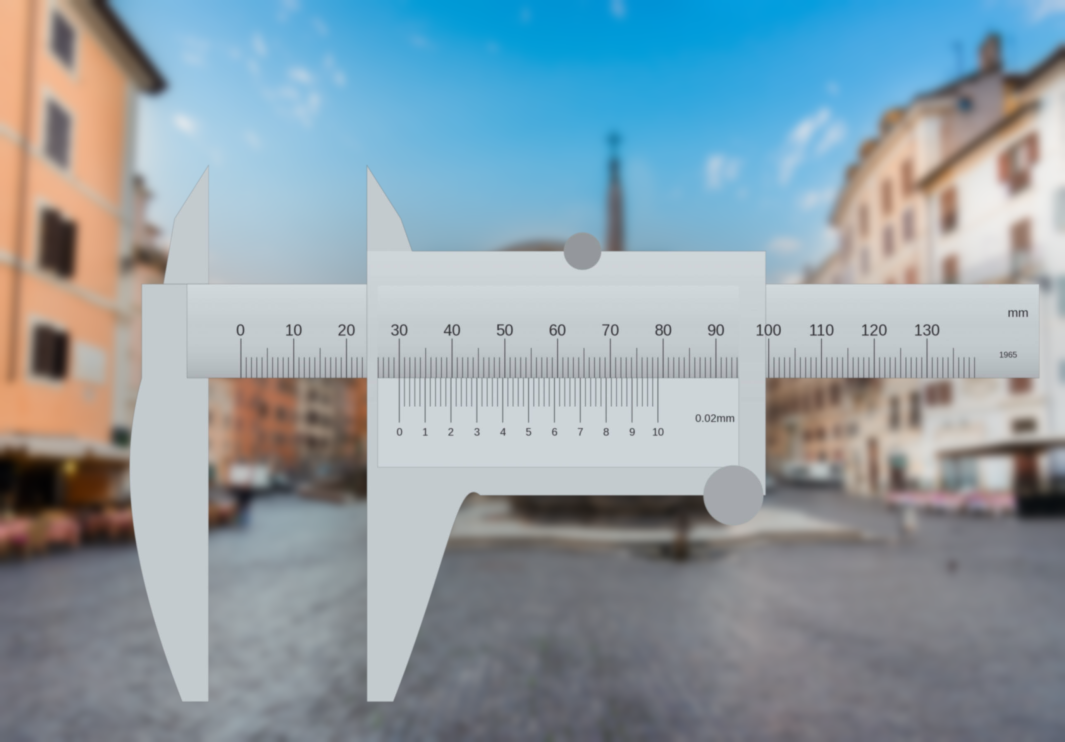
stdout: 30.0 mm
